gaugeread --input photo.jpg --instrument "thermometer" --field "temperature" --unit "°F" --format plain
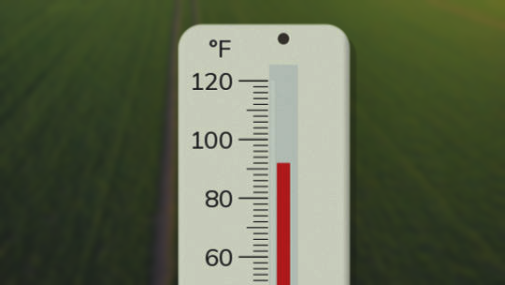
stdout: 92 °F
